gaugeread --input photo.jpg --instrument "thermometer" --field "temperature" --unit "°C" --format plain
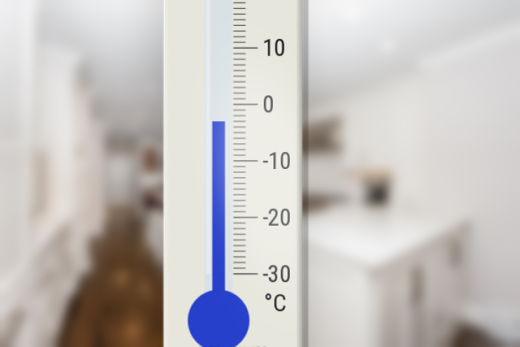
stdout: -3 °C
